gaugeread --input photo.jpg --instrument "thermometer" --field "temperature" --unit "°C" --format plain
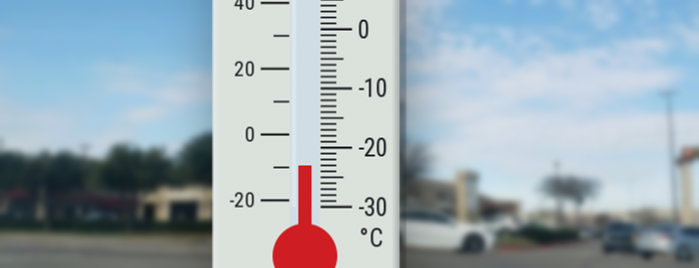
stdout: -23 °C
